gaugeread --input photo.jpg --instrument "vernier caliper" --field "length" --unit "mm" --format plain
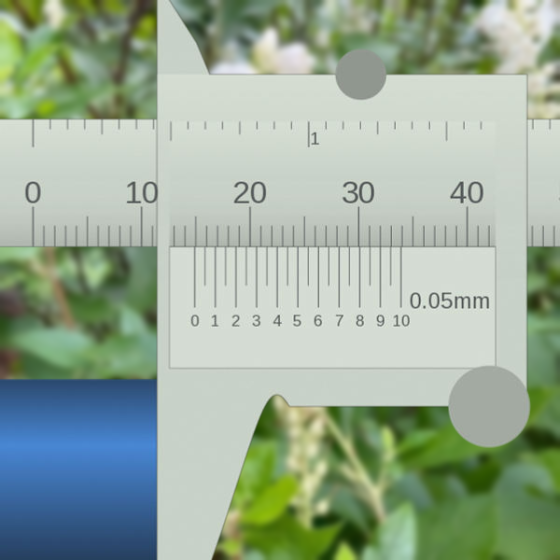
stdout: 14.9 mm
